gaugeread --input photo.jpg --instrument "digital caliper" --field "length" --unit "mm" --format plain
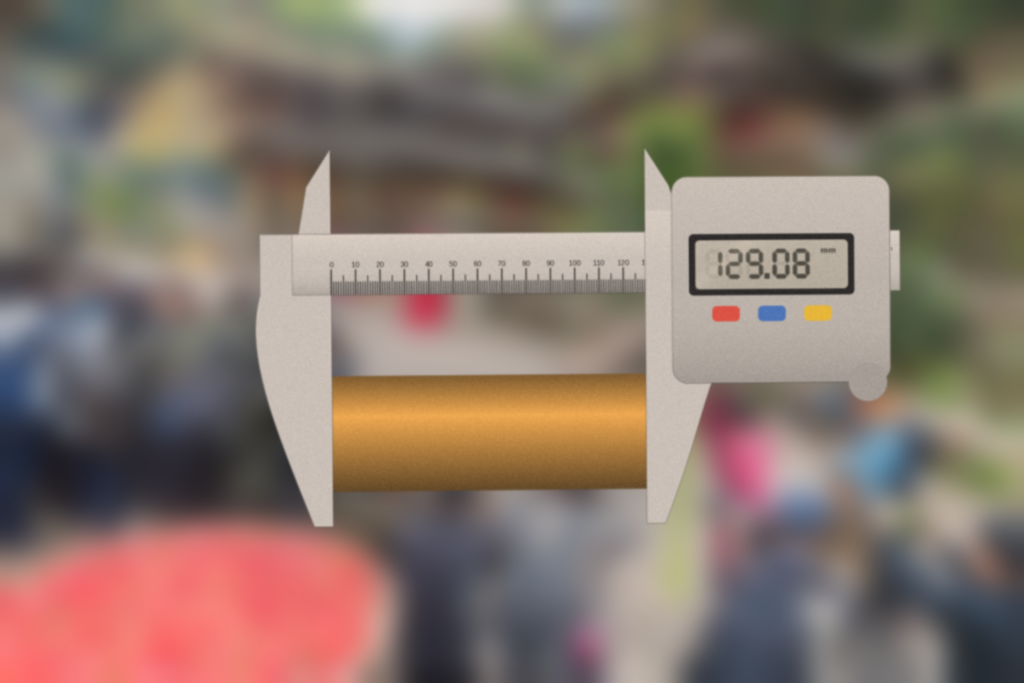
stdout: 129.08 mm
